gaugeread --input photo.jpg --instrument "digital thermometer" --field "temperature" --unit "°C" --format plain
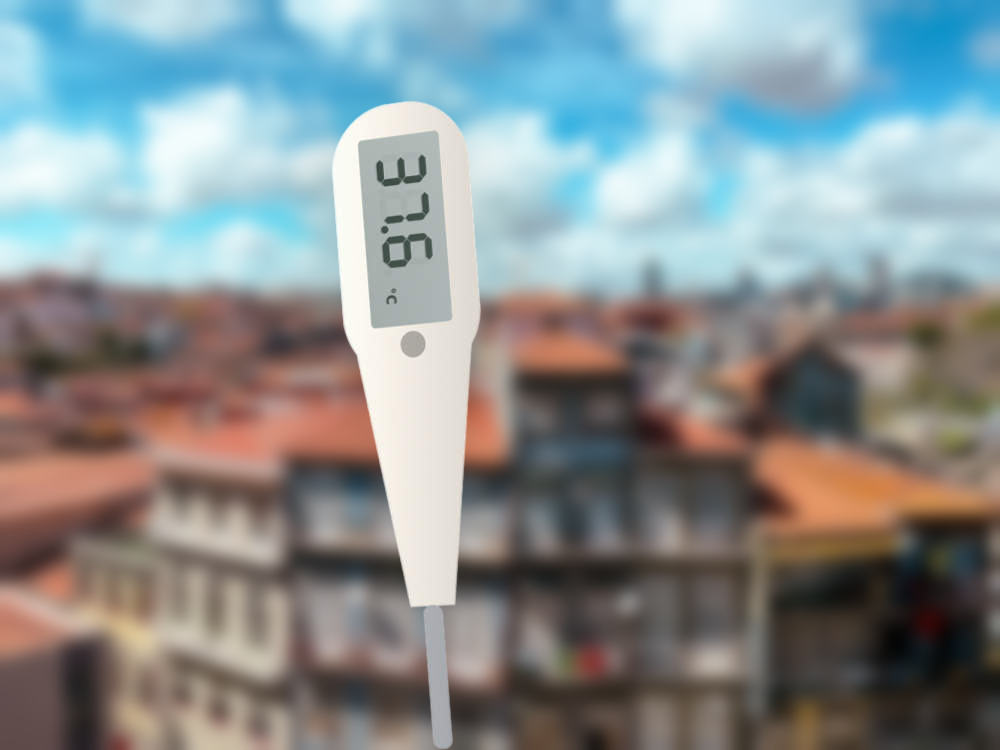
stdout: 37.6 °C
